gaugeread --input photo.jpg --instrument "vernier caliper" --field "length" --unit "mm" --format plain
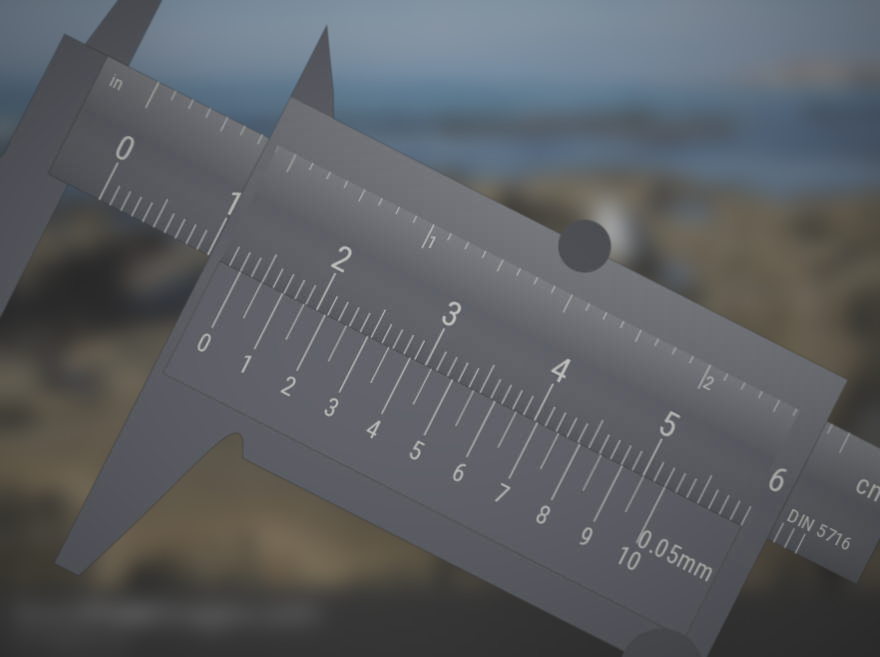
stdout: 13.0 mm
